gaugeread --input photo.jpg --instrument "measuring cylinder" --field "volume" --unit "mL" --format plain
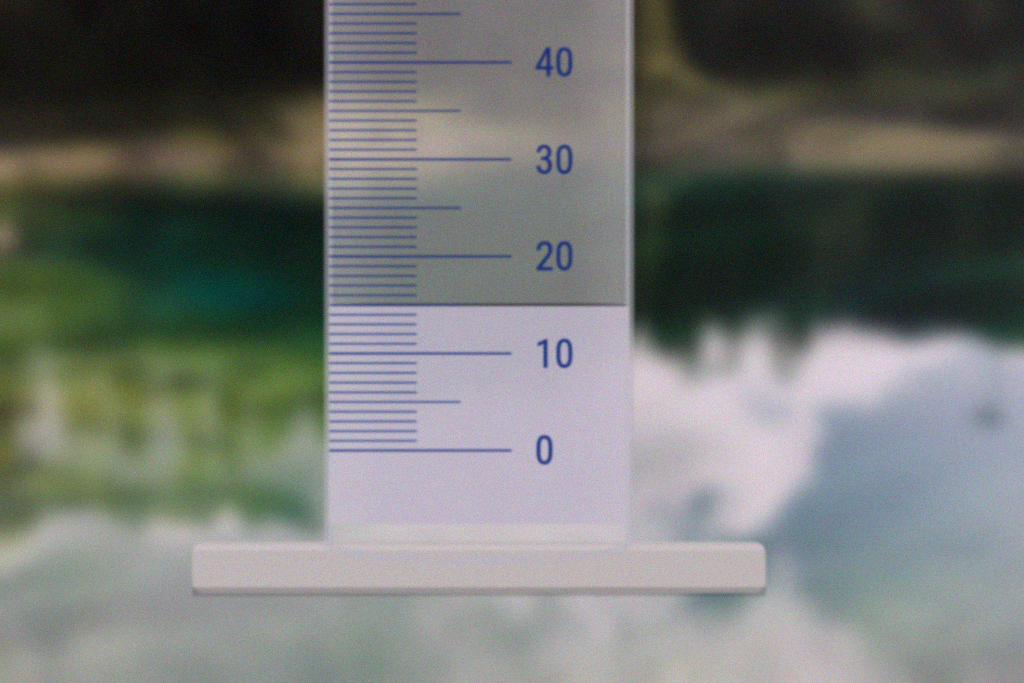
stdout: 15 mL
